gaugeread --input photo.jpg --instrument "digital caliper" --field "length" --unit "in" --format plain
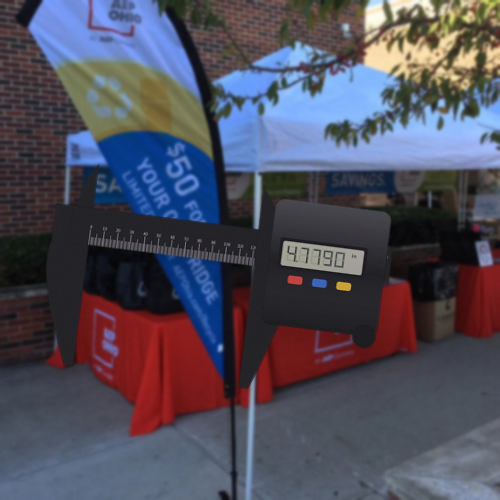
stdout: 4.7790 in
